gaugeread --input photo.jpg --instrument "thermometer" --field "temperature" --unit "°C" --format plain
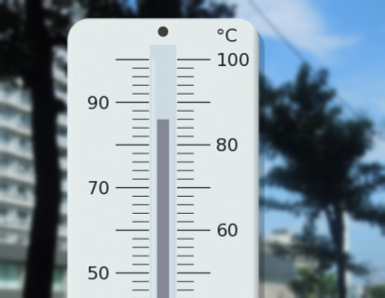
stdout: 86 °C
